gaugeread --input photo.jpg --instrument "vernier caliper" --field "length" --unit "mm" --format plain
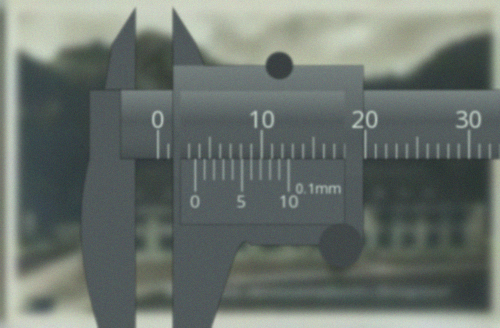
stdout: 3.6 mm
